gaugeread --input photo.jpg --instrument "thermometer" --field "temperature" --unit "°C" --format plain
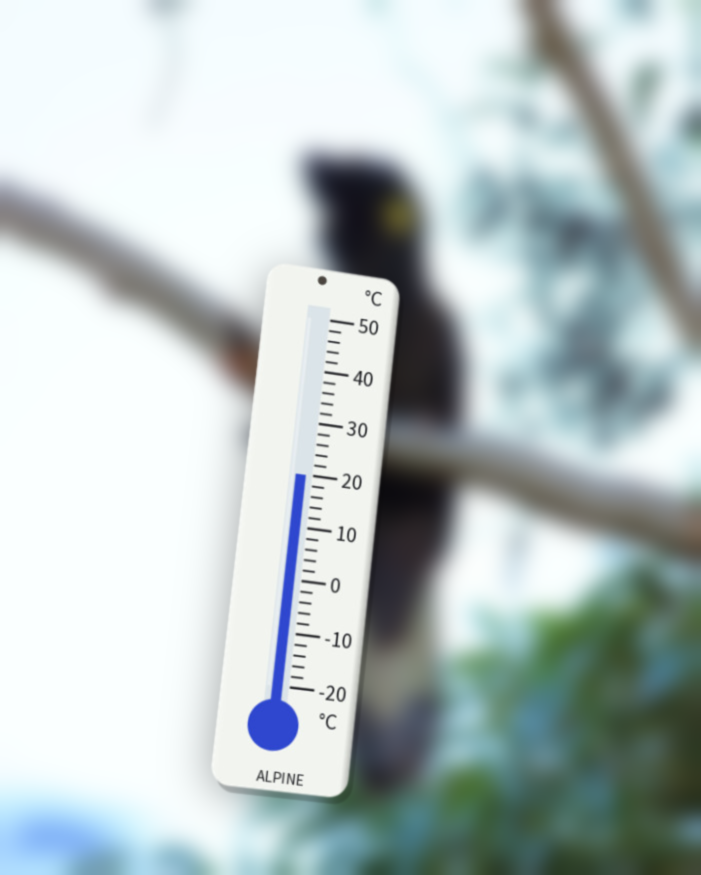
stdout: 20 °C
